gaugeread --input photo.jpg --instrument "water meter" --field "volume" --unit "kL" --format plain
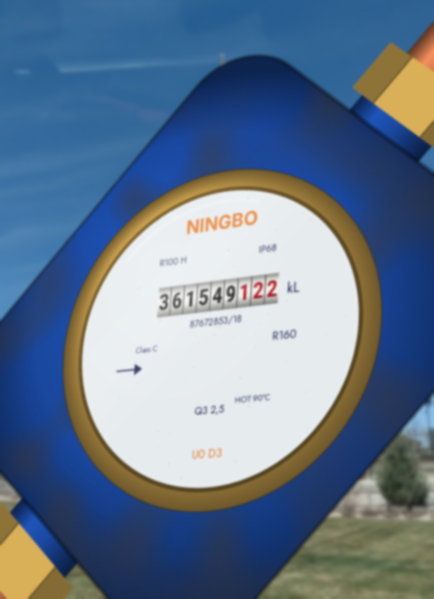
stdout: 361549.122 kL
